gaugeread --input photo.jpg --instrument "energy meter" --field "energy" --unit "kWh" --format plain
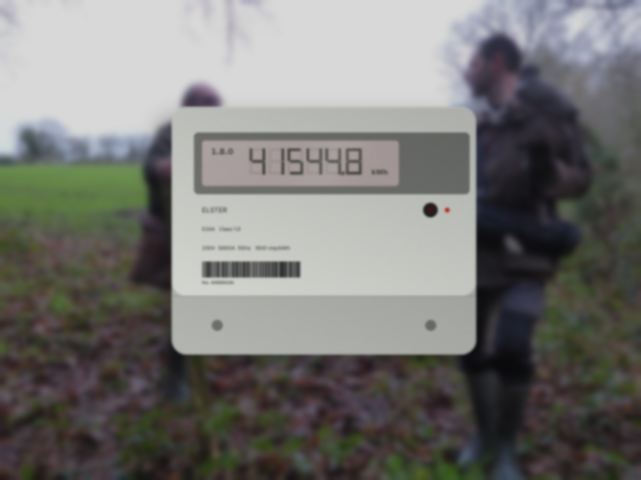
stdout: 41544.8 kWh
